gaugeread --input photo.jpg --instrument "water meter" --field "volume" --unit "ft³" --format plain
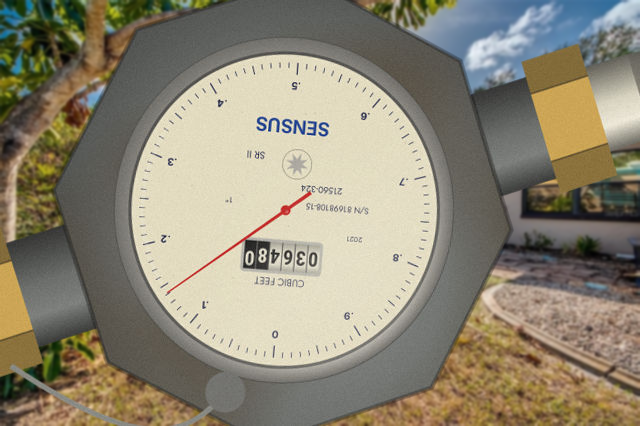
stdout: 36480.14 ft³
